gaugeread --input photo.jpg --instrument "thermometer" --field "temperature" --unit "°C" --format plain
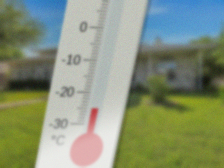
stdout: -25 °C
